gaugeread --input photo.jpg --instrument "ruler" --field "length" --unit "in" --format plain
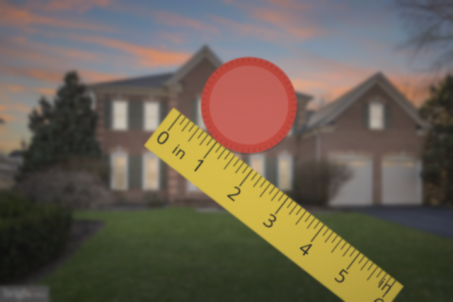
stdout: 2.125 in
